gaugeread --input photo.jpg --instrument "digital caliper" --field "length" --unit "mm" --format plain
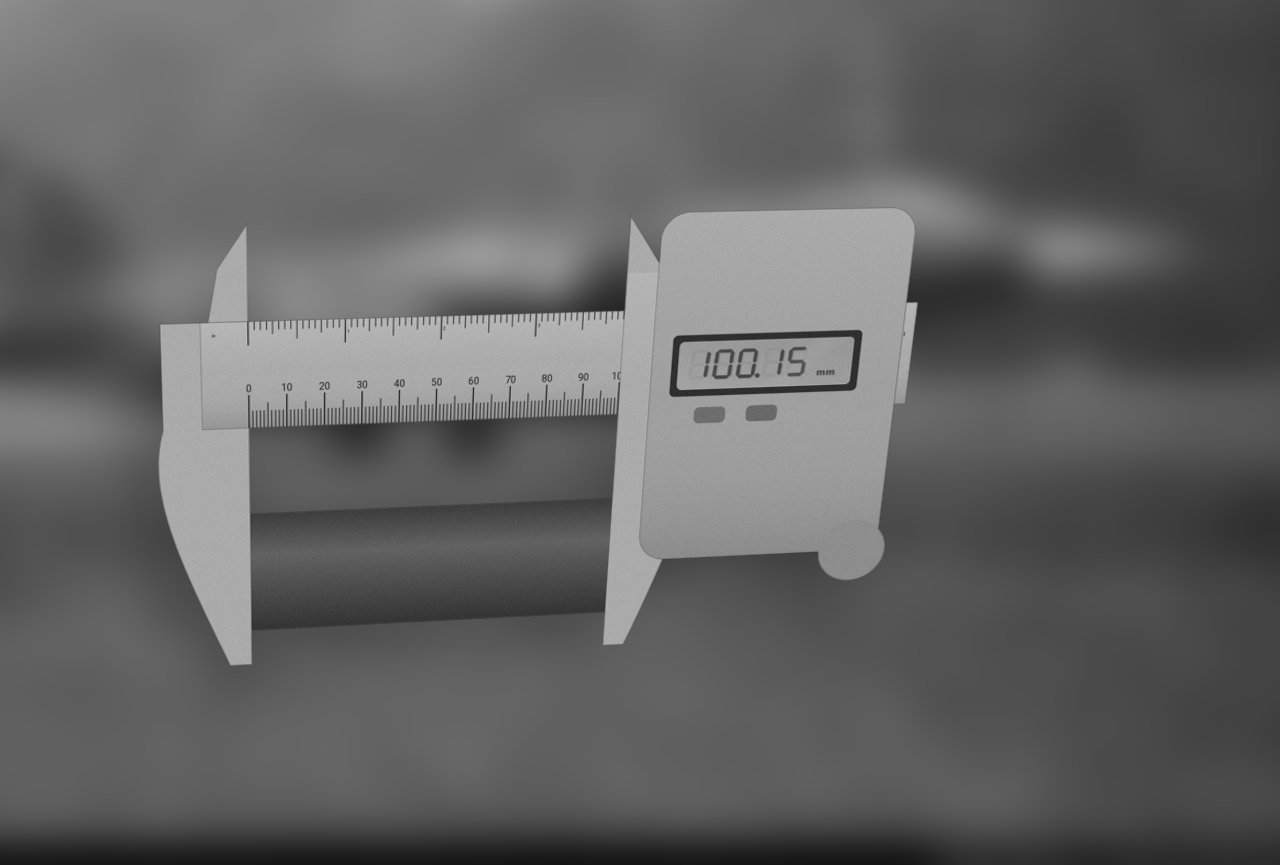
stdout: 100.15 mm
